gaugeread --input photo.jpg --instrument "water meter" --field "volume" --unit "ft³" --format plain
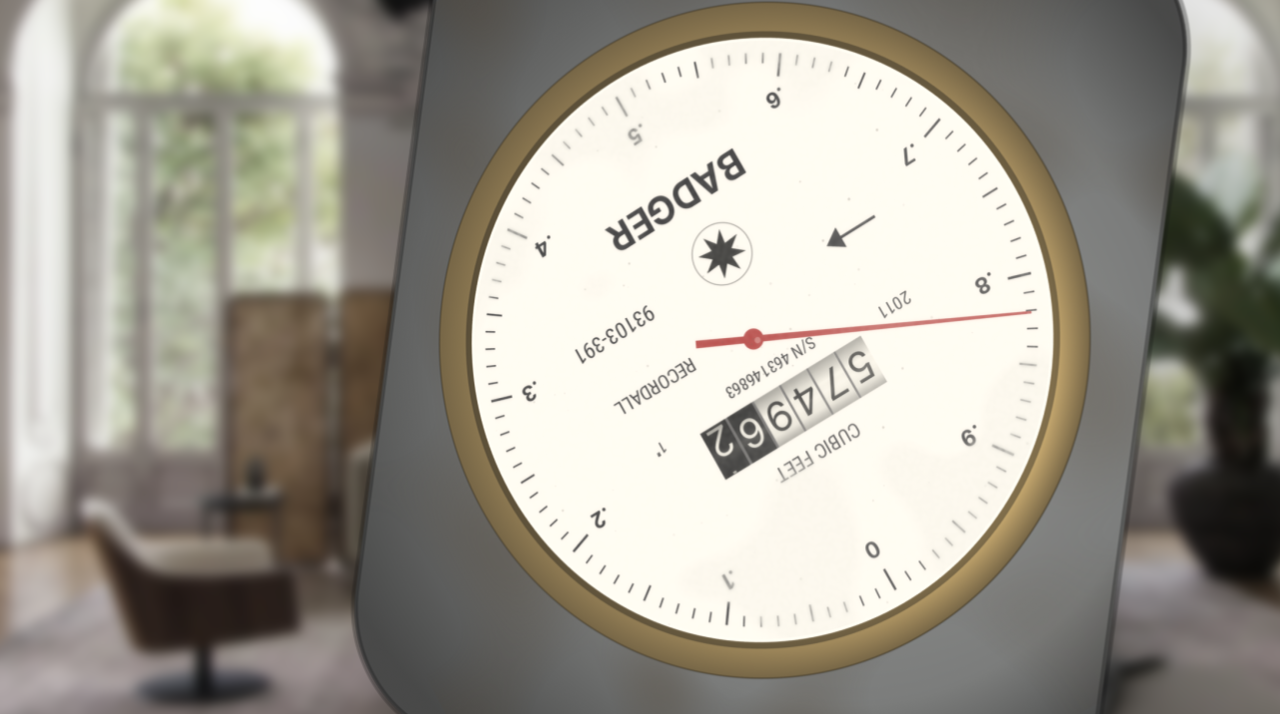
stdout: 574961.82 ft³
